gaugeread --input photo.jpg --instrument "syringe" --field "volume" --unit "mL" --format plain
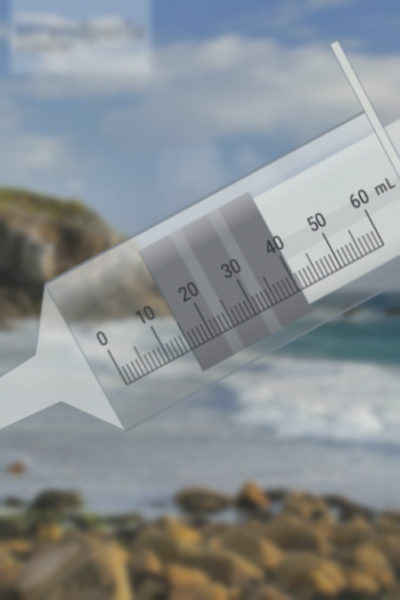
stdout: 15 mL
